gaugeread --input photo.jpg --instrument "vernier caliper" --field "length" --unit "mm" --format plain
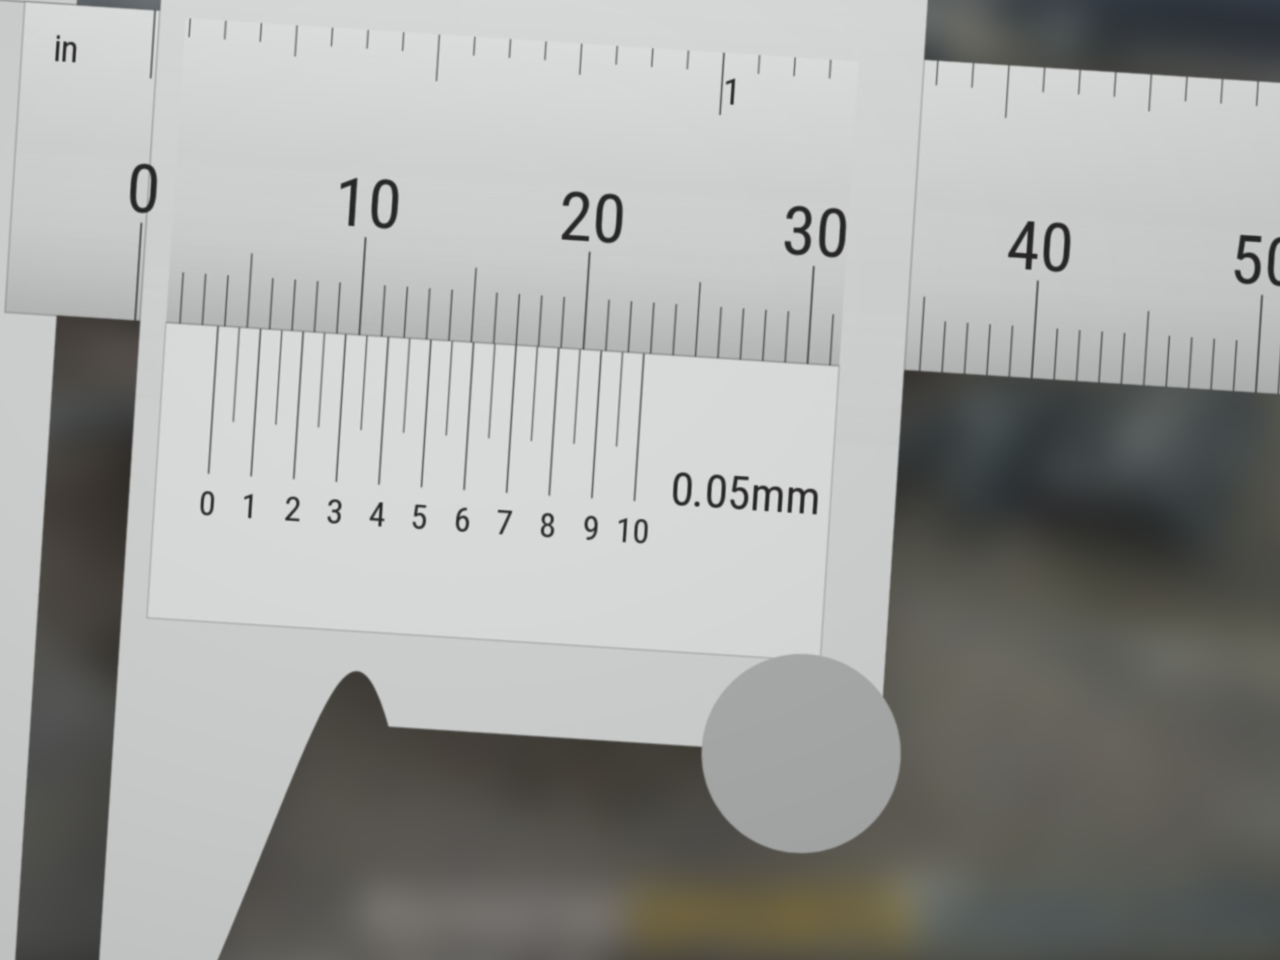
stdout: 3.7 mm
